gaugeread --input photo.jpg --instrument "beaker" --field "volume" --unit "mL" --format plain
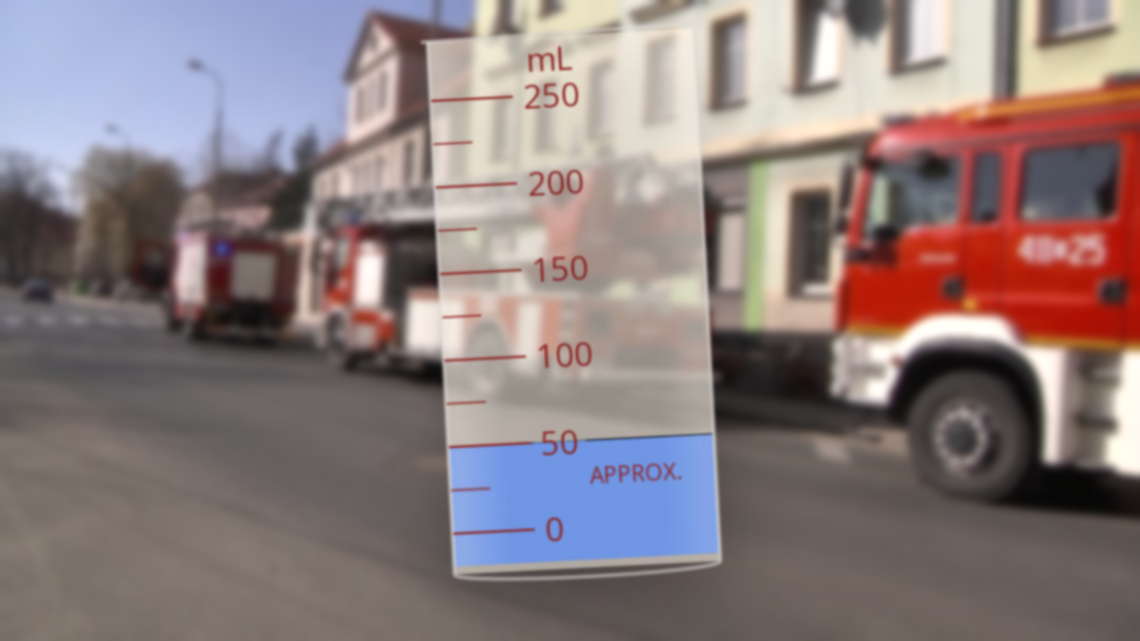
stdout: 50 mL
